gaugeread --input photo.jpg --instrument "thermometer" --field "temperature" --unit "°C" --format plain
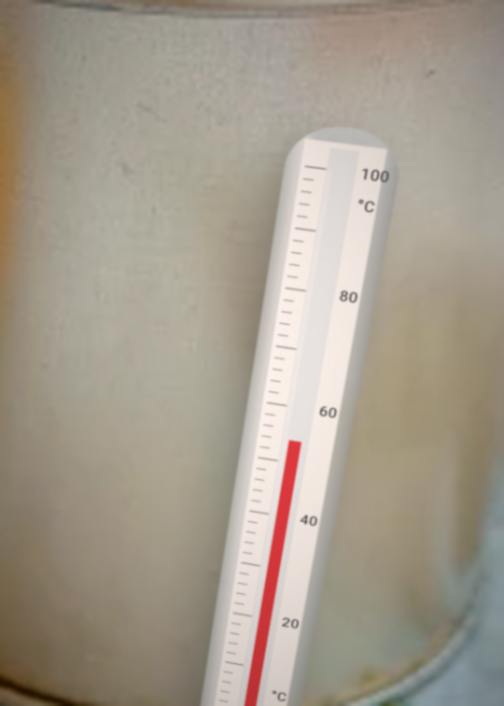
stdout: 54 °C
